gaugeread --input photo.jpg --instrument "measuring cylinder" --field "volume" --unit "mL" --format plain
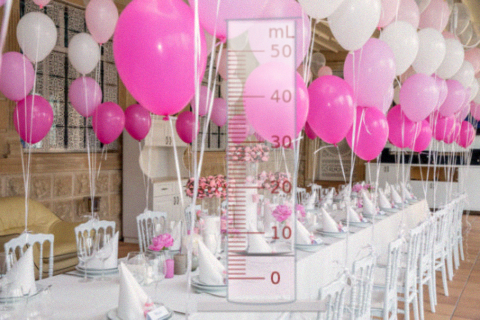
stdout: 5 mL
